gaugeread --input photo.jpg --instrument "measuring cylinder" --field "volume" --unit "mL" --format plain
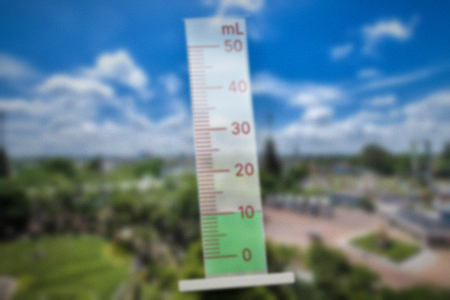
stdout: 10 mL
